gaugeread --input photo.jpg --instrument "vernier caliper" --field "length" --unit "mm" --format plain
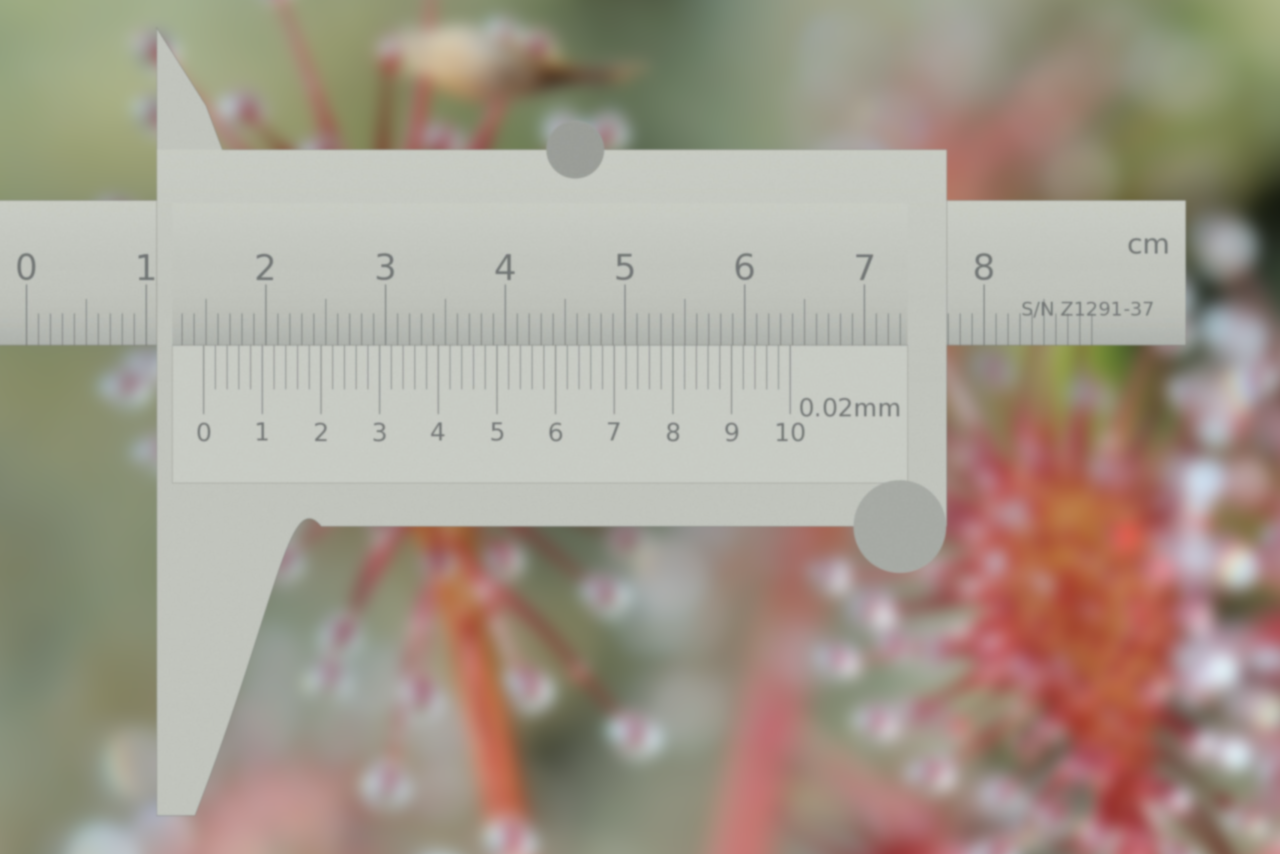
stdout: 14.8 mm
